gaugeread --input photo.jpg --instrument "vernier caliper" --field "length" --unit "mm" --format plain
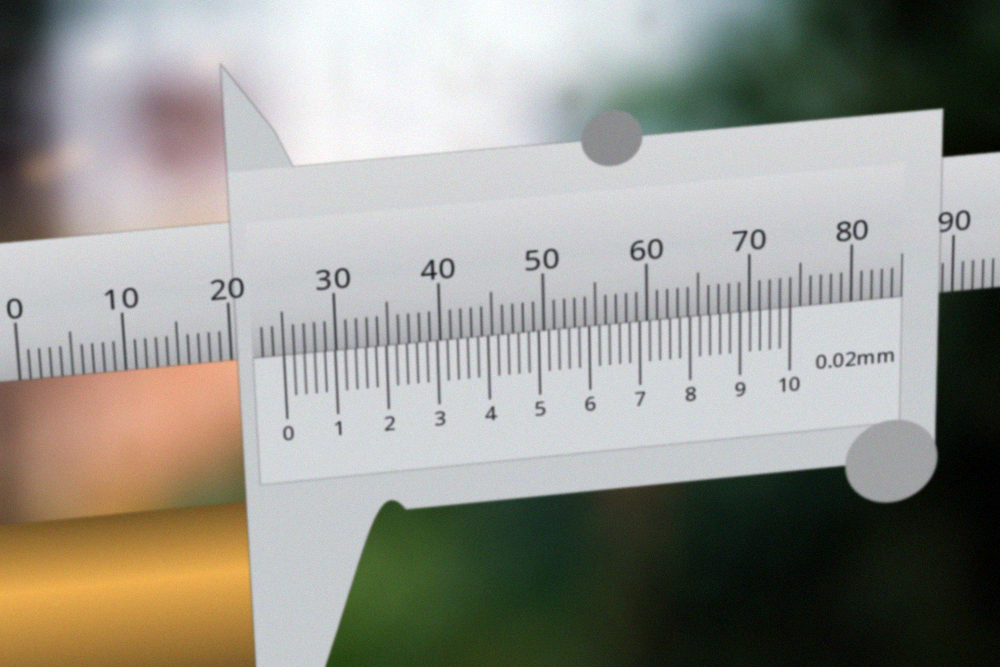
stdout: 25.0 mm
